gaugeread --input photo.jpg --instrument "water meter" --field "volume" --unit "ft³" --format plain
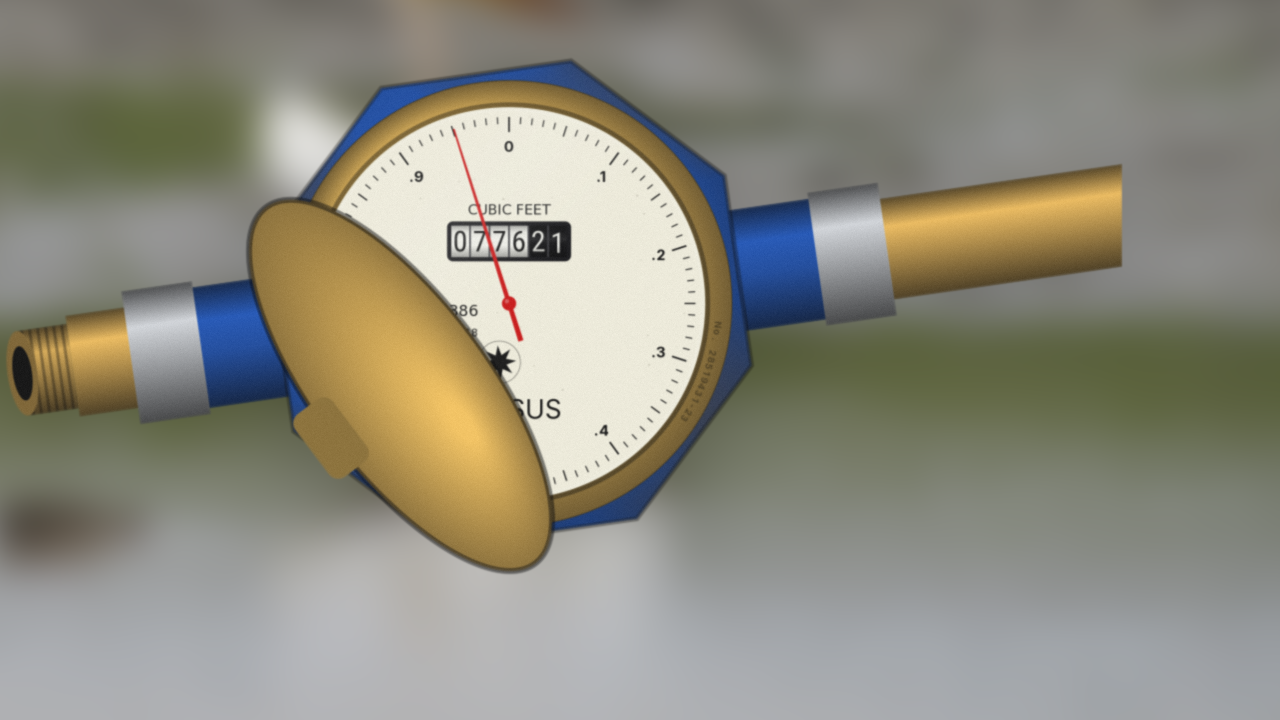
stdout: 77620.95 ft³
